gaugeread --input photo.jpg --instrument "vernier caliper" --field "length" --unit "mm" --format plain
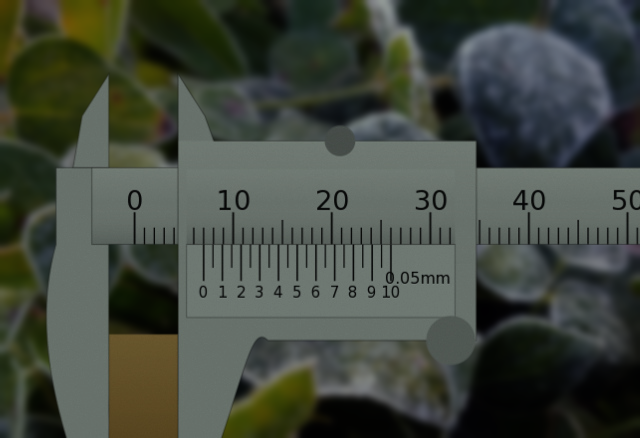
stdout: 7.0 mm
